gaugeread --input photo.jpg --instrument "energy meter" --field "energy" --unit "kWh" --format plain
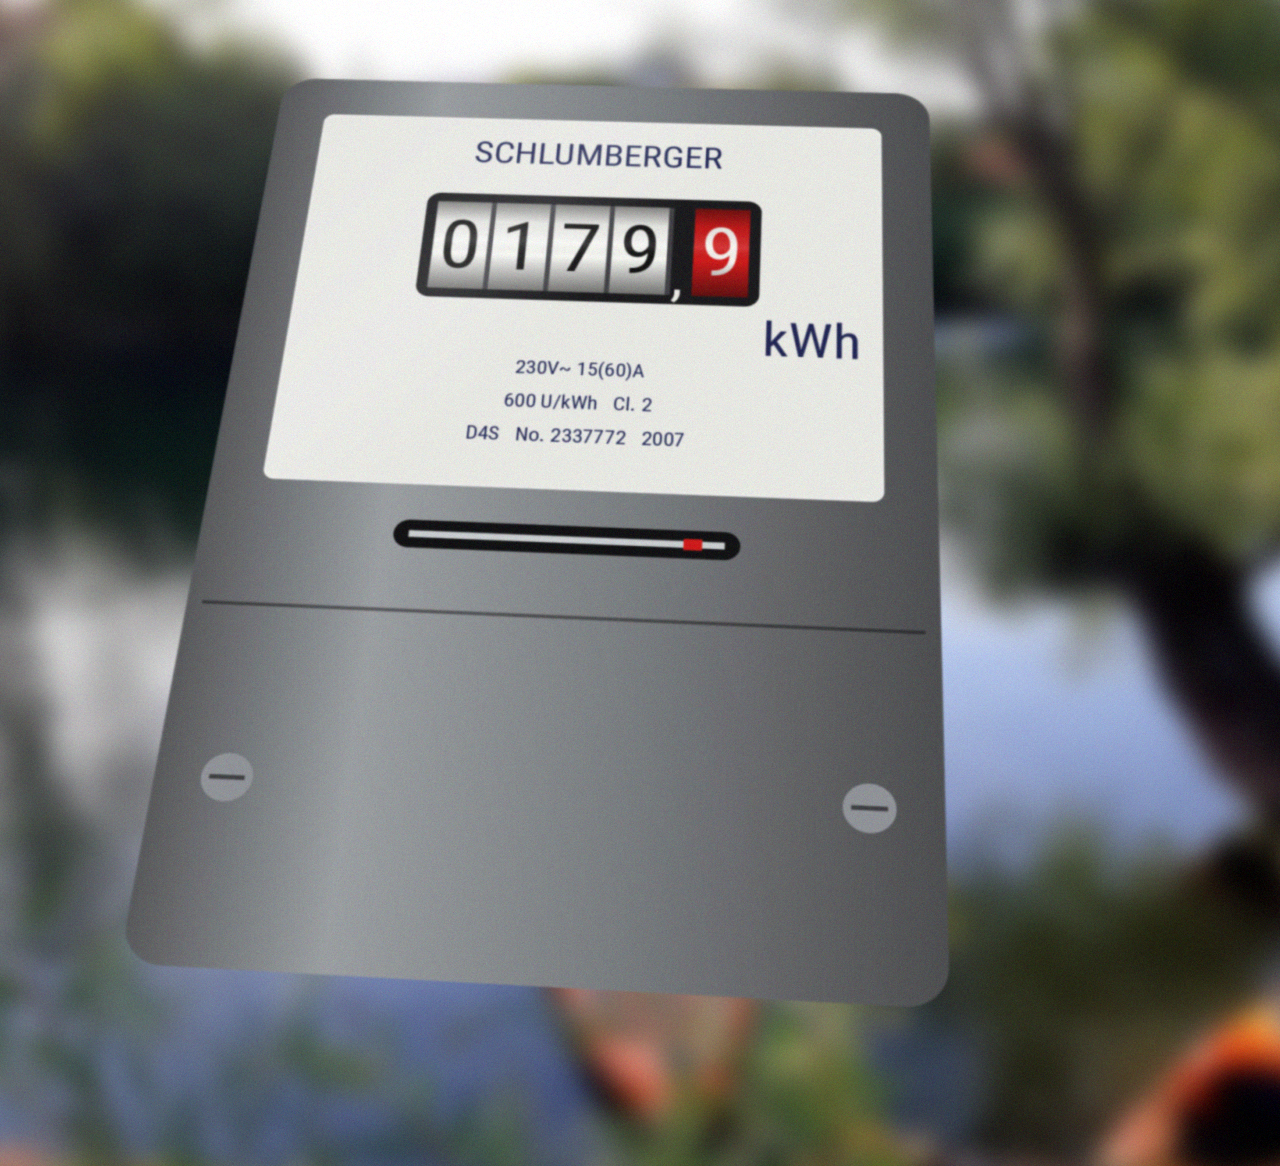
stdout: 179.9 kWh
